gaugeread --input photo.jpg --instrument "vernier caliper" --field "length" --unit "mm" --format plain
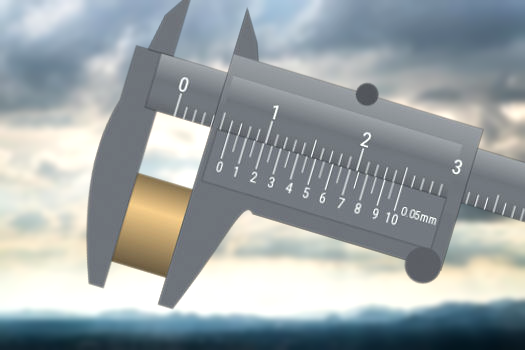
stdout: 6.0 mm
